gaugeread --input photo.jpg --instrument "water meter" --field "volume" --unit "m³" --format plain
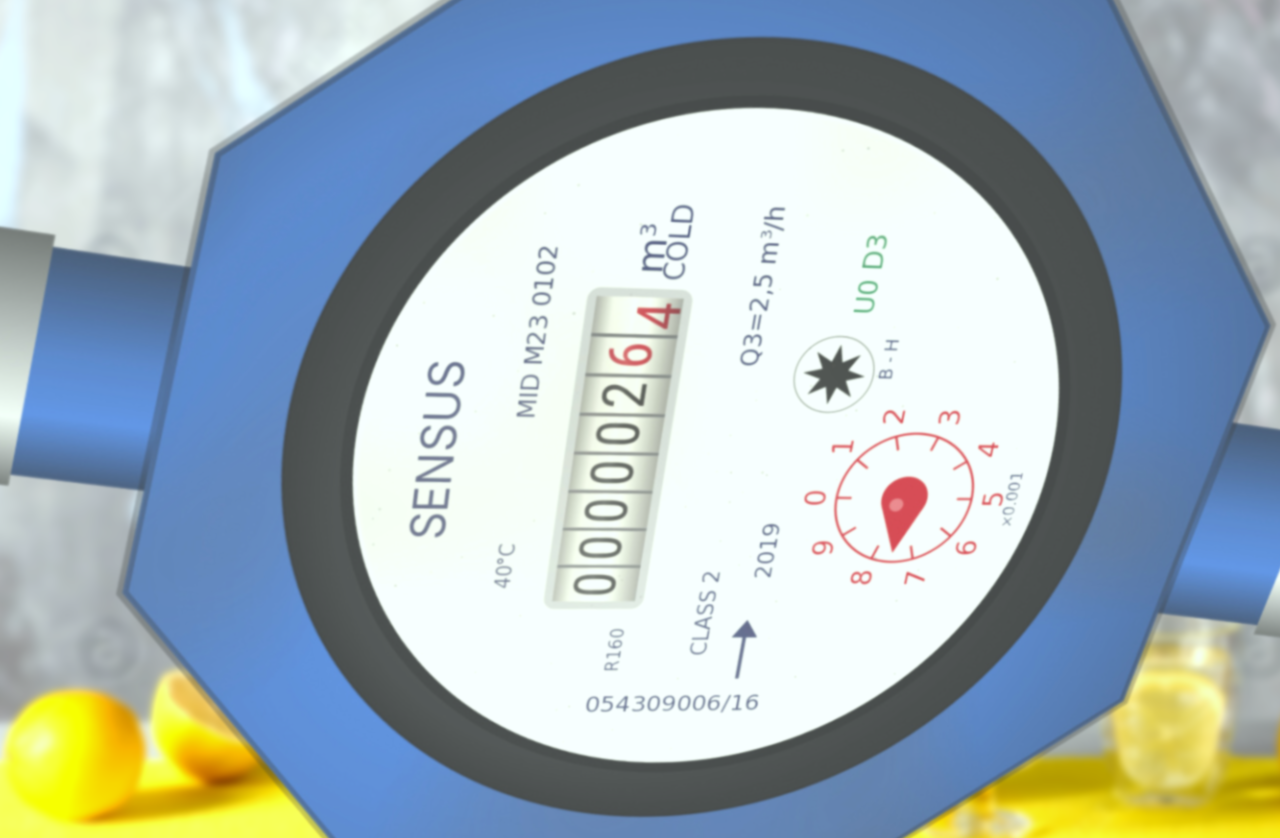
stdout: 2.637 m³
